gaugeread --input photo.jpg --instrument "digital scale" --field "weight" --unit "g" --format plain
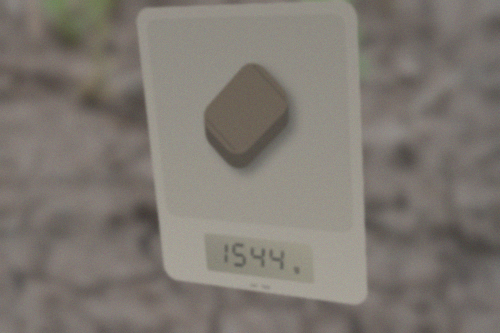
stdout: 1544 g
